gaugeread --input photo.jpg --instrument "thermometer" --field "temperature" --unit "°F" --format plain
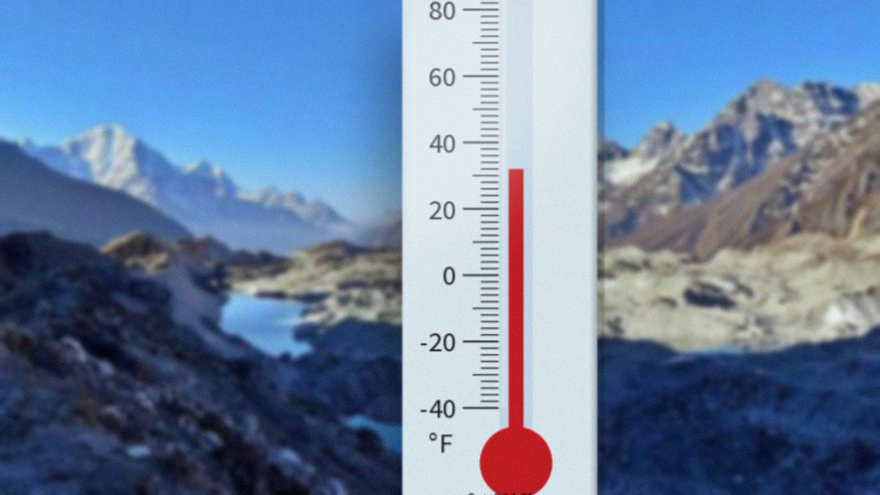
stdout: 32 °F
